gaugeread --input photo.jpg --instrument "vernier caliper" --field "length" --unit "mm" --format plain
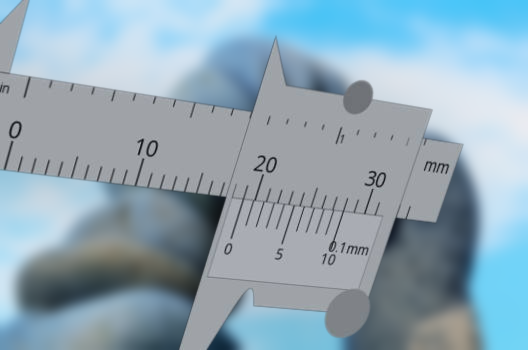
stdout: 19.0 mm
